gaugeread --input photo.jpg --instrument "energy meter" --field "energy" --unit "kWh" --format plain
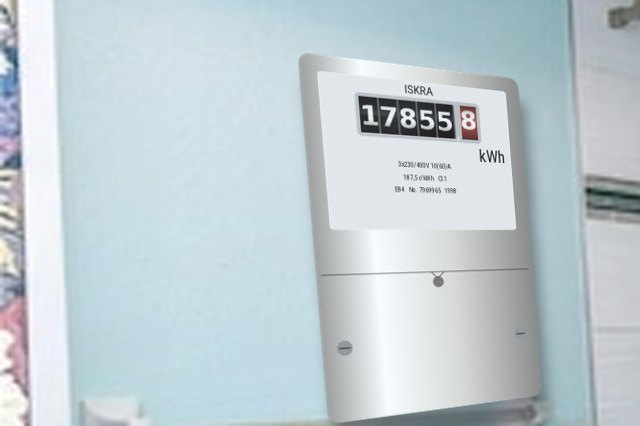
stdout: 17855.8 kWh
